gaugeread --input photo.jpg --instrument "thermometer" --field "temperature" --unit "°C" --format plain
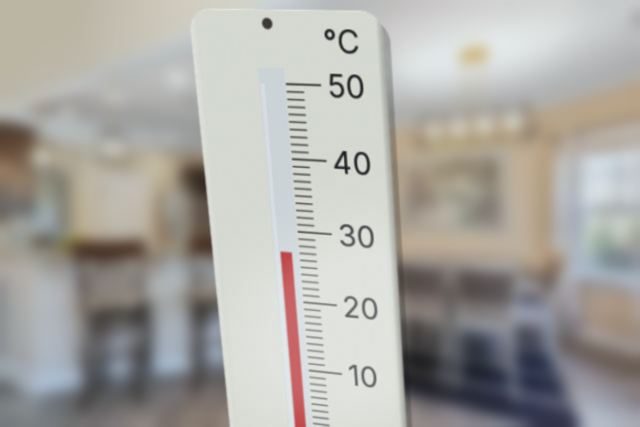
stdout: 27 °C
